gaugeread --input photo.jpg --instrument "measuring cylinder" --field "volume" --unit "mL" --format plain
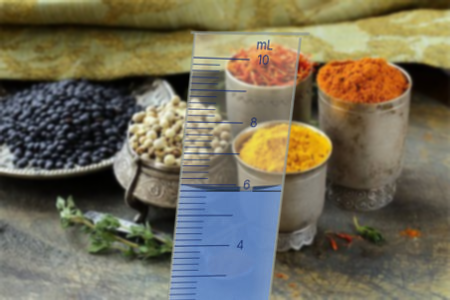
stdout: 5.8 mL
